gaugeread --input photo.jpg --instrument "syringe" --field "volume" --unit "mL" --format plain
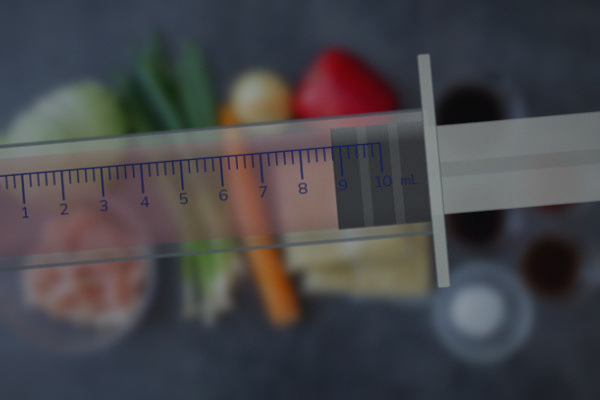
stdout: 8.8 mL
